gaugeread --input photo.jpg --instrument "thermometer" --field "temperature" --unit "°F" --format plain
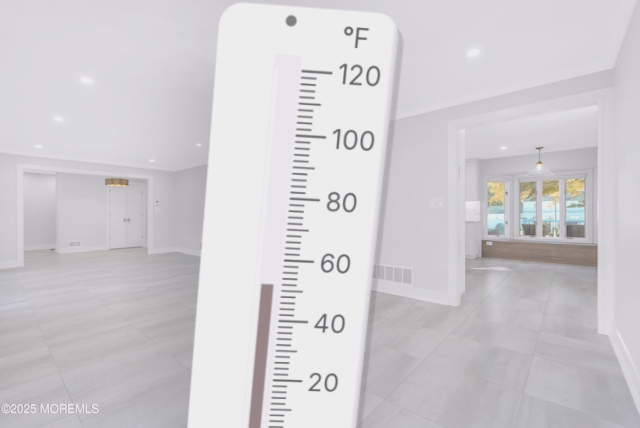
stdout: 52 °F
